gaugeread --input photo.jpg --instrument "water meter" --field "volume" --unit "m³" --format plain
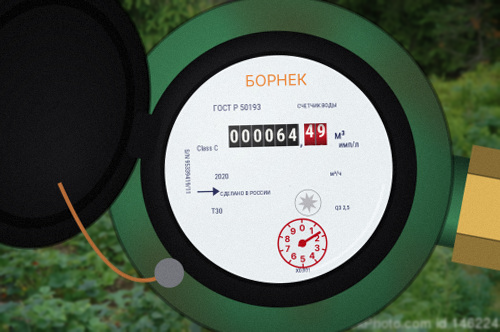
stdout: 64.491 m³
